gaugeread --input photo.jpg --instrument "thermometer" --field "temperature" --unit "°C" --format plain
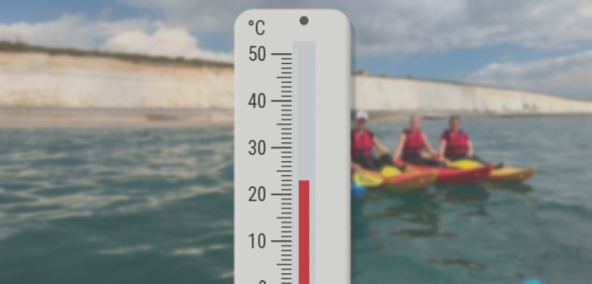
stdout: 23 °C
